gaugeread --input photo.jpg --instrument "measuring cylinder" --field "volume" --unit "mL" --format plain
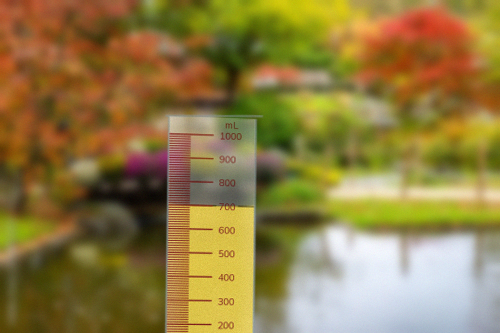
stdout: 700 mL
